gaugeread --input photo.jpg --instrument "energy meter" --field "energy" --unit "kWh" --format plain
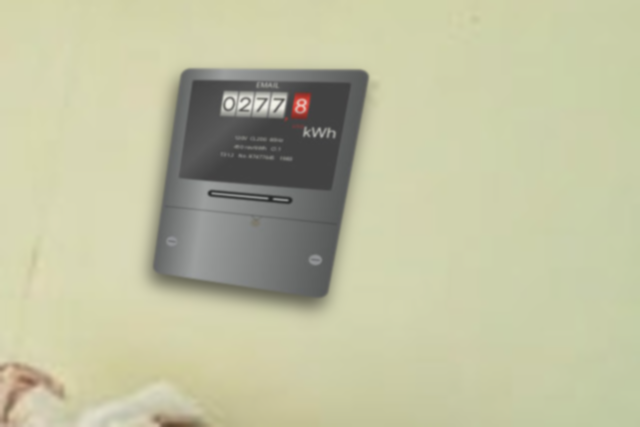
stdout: 277.8 kWh
